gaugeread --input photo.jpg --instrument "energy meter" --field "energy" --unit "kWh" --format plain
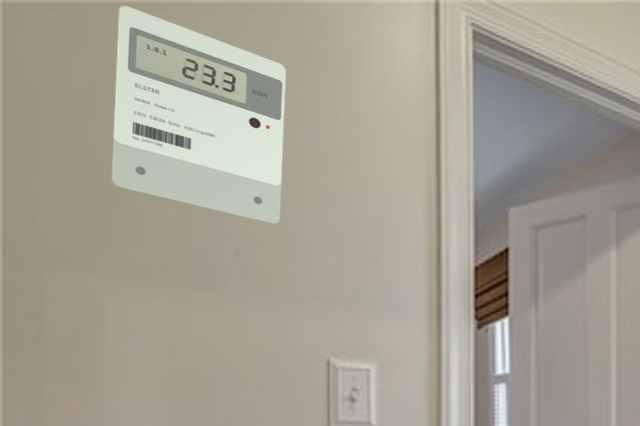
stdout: 23.3 kWh
